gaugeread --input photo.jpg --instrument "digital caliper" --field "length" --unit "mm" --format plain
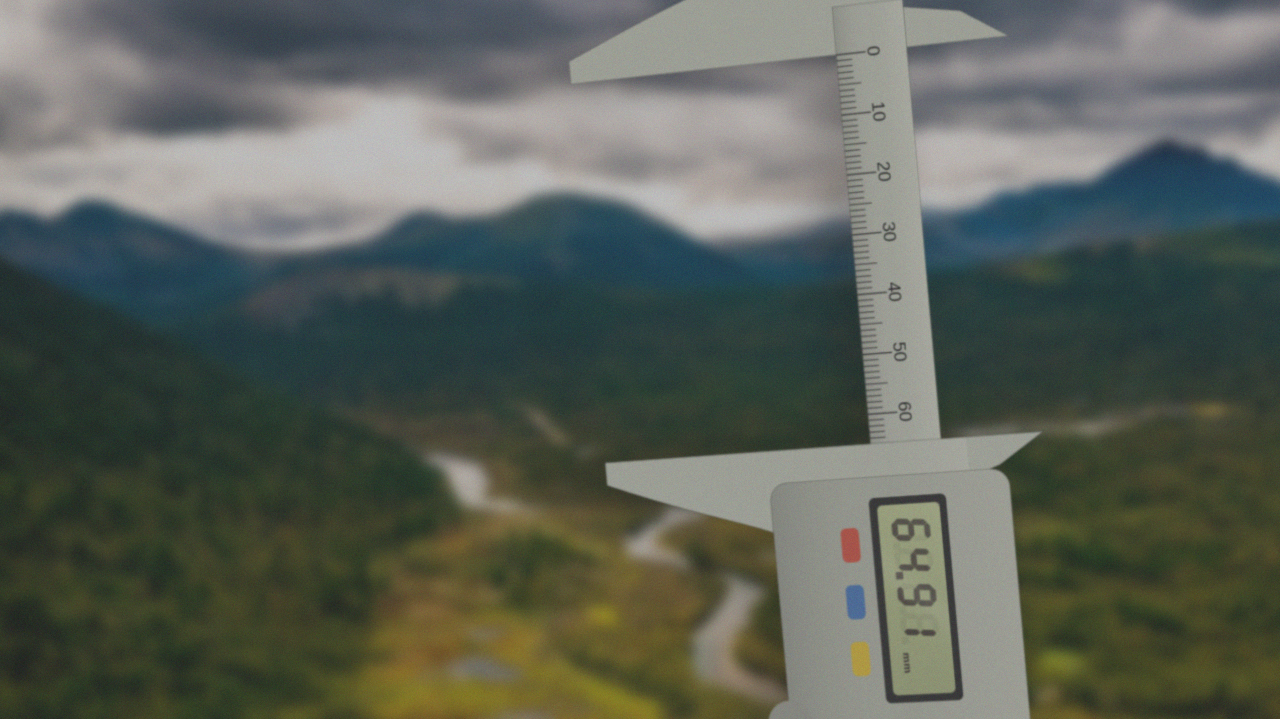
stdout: 64.91 mm
